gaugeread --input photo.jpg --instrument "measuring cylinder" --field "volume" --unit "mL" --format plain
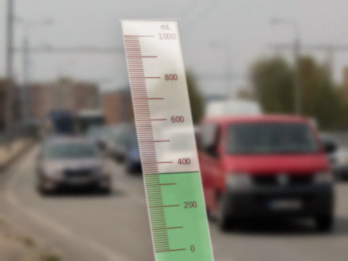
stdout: 350 mL
